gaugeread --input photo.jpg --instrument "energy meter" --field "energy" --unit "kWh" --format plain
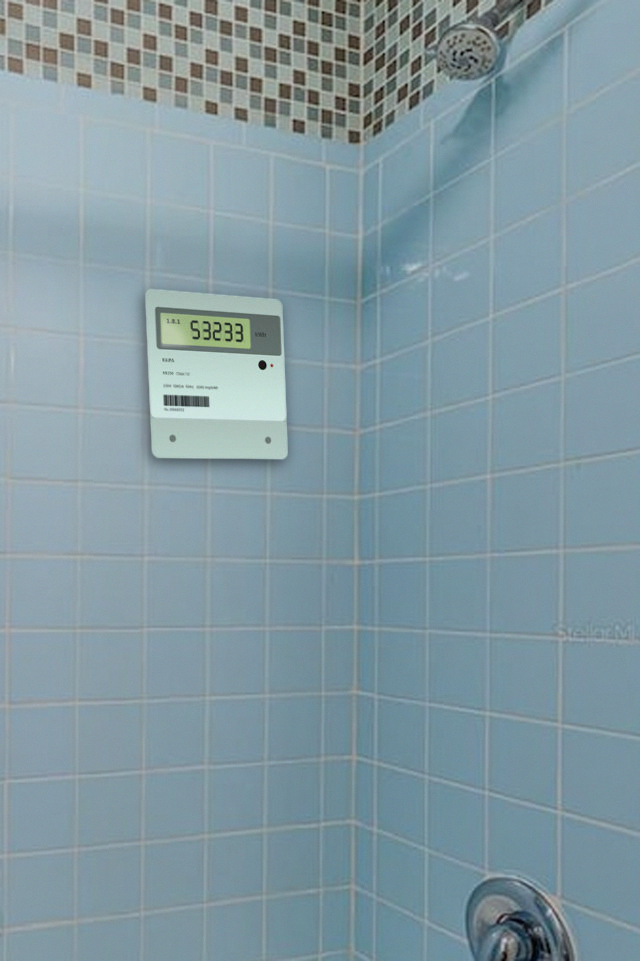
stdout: 53233 kWh
